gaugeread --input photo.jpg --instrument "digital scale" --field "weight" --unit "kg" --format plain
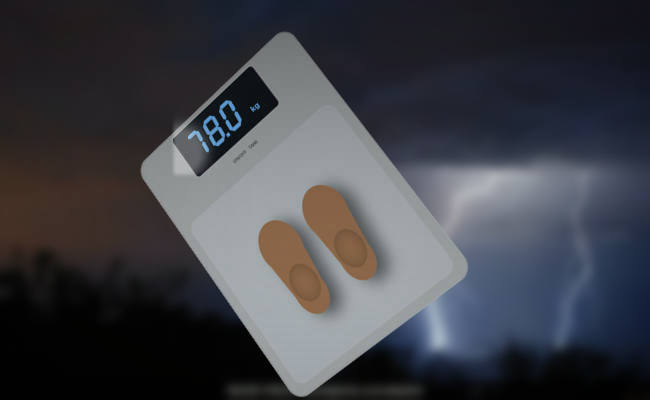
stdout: 78.0 kg
